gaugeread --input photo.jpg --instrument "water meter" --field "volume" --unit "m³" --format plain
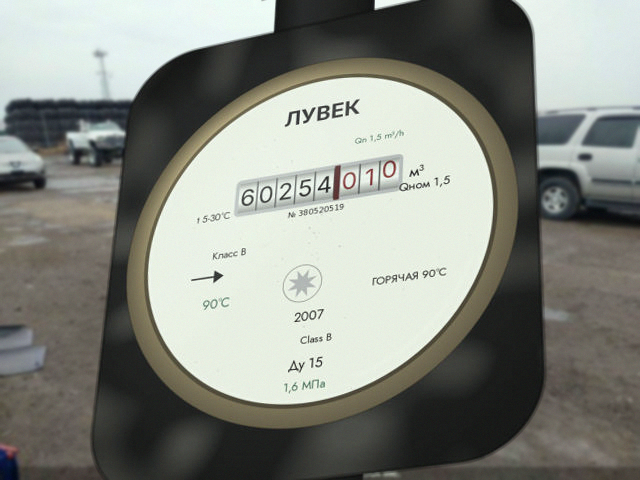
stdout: 60254.010 m³
